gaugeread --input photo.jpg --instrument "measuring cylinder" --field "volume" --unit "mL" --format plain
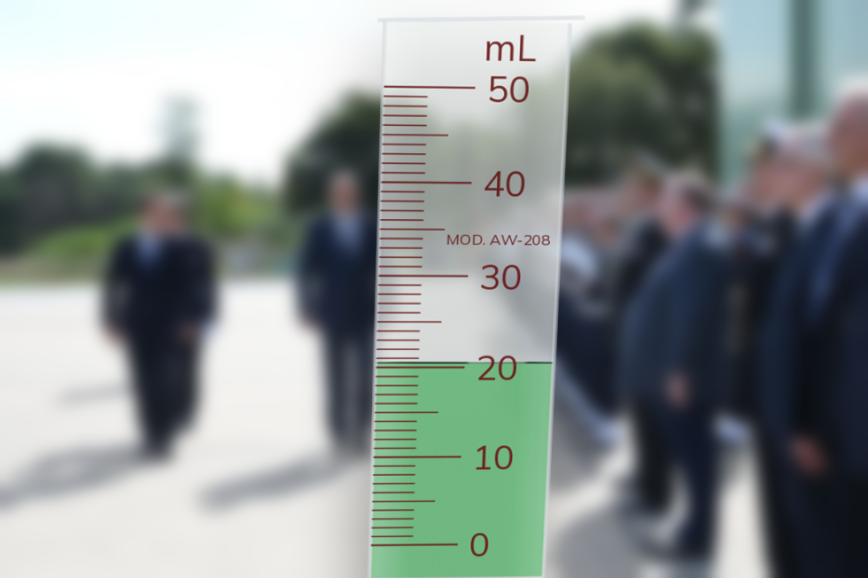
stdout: 20.5 mL
